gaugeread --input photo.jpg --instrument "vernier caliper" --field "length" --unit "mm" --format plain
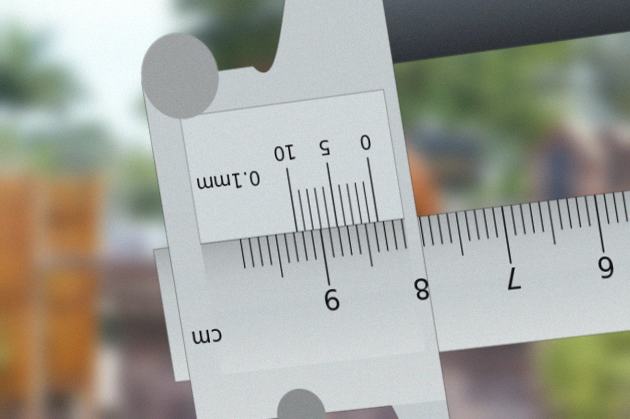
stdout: 83.6 mm
